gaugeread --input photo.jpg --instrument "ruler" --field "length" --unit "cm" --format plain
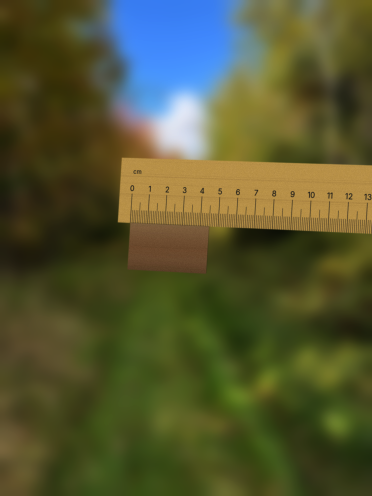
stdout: 4.5 cm
